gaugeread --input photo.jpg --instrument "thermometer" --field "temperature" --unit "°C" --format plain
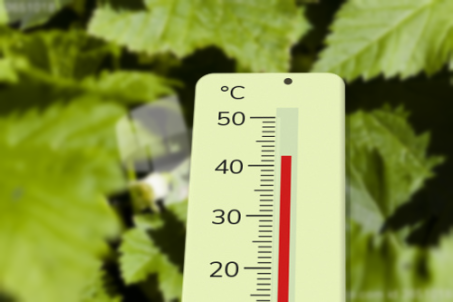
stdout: 42 °C
